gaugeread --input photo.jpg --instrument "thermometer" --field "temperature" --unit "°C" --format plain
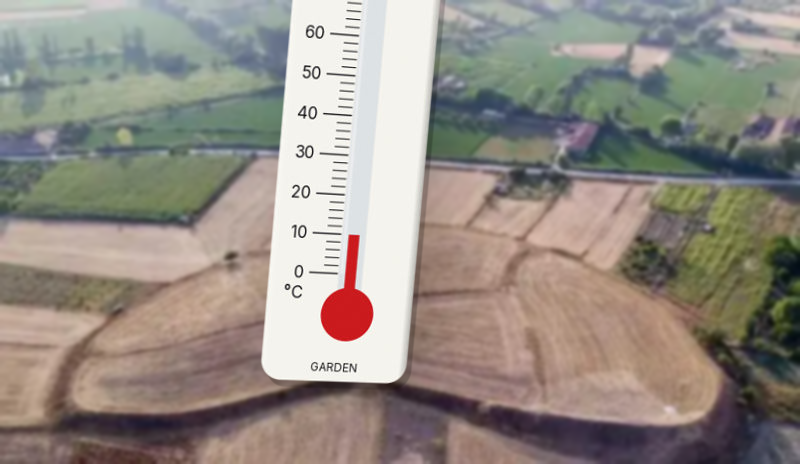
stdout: 10 °C
